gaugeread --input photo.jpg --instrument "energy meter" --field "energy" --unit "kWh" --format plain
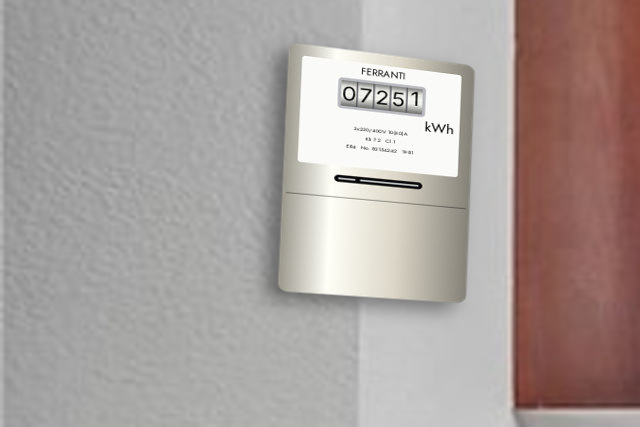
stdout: 7251 kWh
